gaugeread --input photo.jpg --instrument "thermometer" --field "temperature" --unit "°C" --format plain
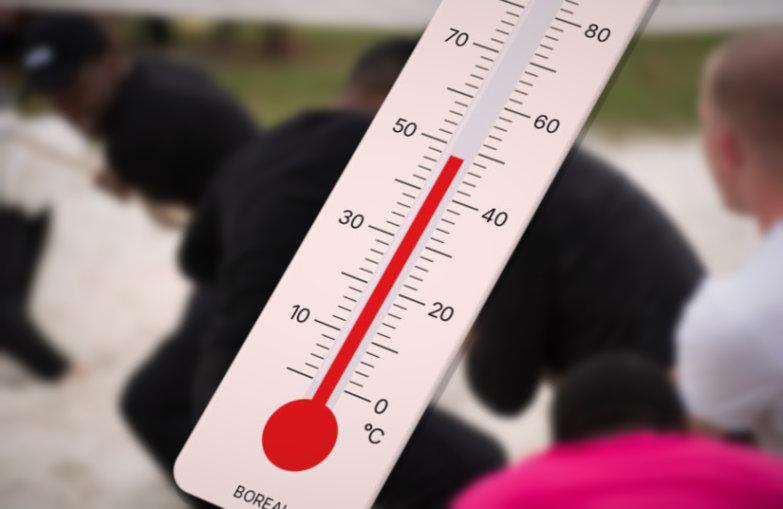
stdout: 48 °C
